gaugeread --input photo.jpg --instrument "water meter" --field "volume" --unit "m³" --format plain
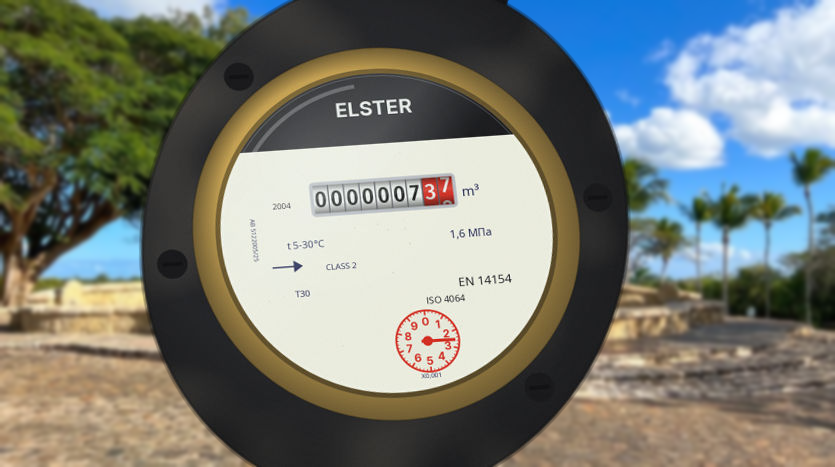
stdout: 7.372 m³
